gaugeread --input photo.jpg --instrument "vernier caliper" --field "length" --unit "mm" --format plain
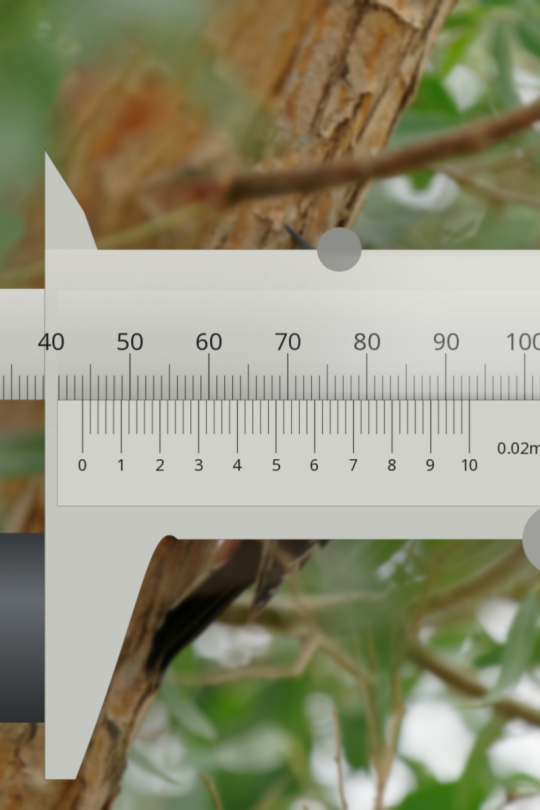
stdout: 44.0 mm
